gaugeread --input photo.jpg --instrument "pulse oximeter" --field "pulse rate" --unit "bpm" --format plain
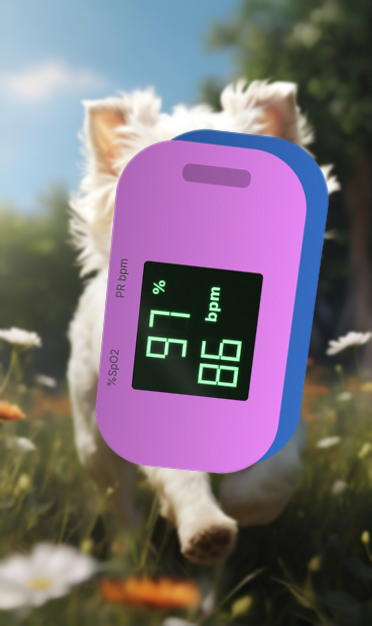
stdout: 86 bpm
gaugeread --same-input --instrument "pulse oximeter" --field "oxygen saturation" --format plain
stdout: 97 %
